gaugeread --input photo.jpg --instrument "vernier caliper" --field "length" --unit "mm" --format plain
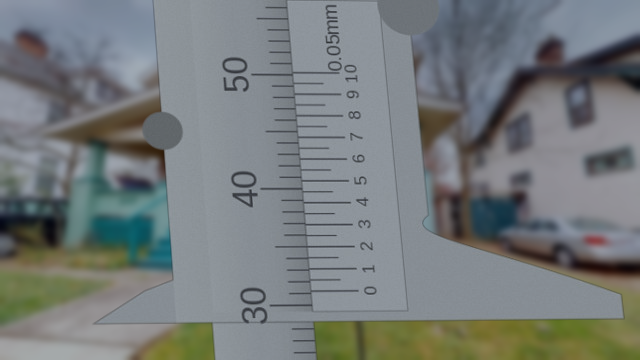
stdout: 31.2 mm
